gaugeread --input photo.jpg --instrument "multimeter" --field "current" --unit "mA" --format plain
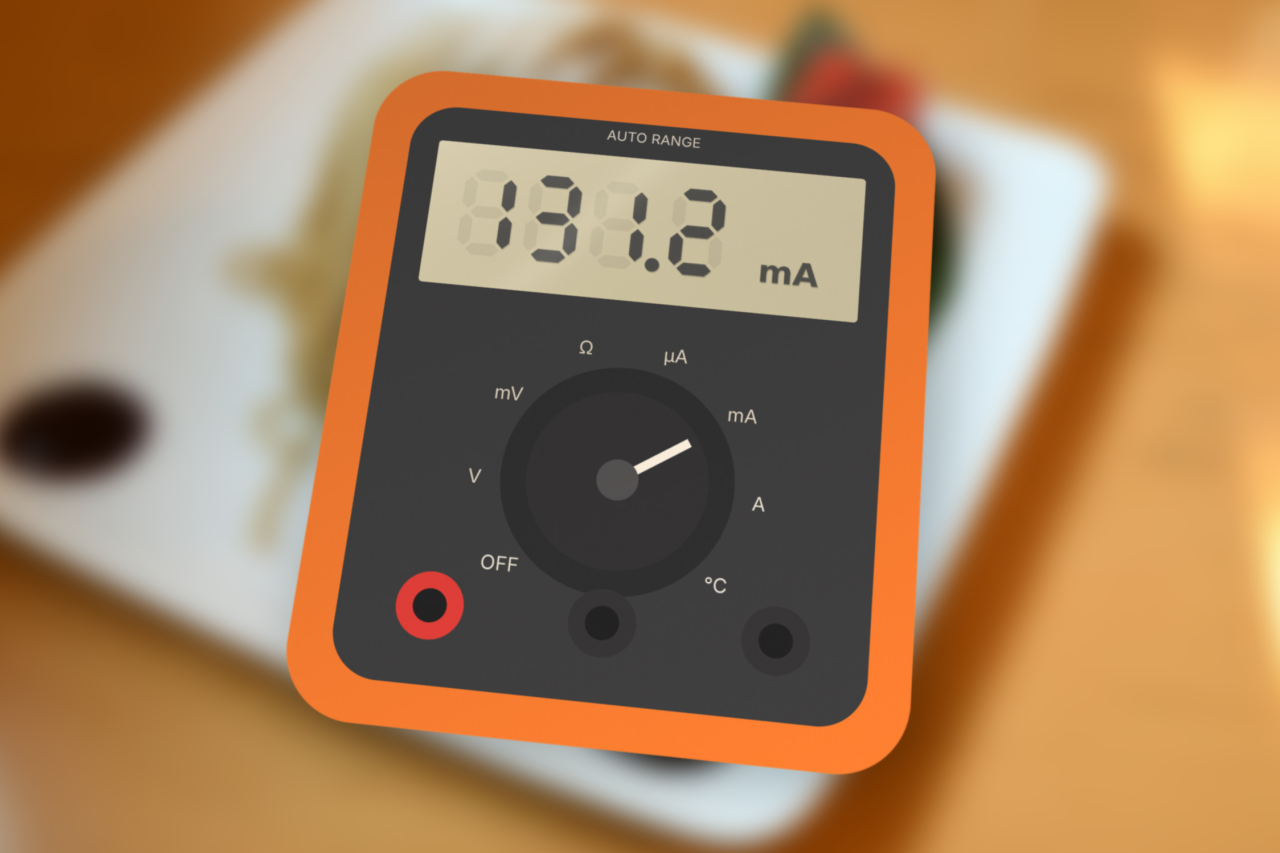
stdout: 131.2 mA
